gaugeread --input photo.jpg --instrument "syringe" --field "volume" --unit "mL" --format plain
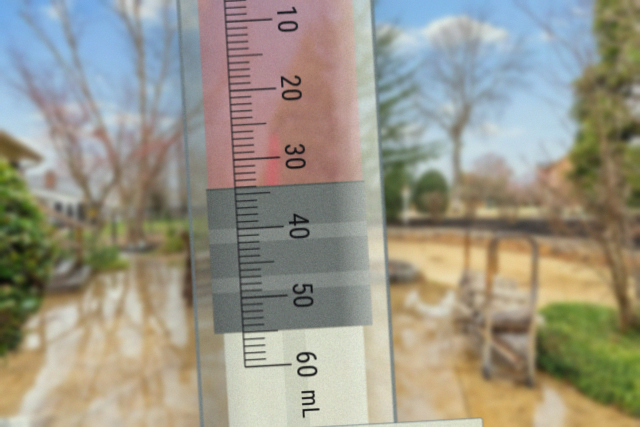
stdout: 34 mL
